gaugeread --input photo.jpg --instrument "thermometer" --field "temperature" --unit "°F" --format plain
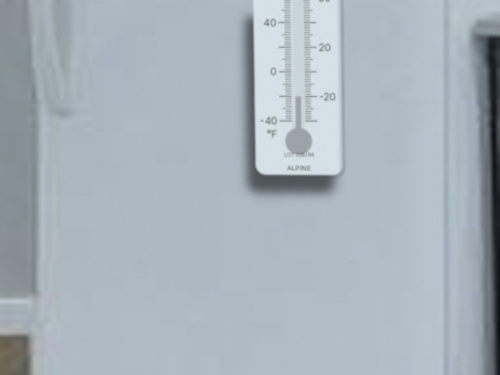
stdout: -20 °F
